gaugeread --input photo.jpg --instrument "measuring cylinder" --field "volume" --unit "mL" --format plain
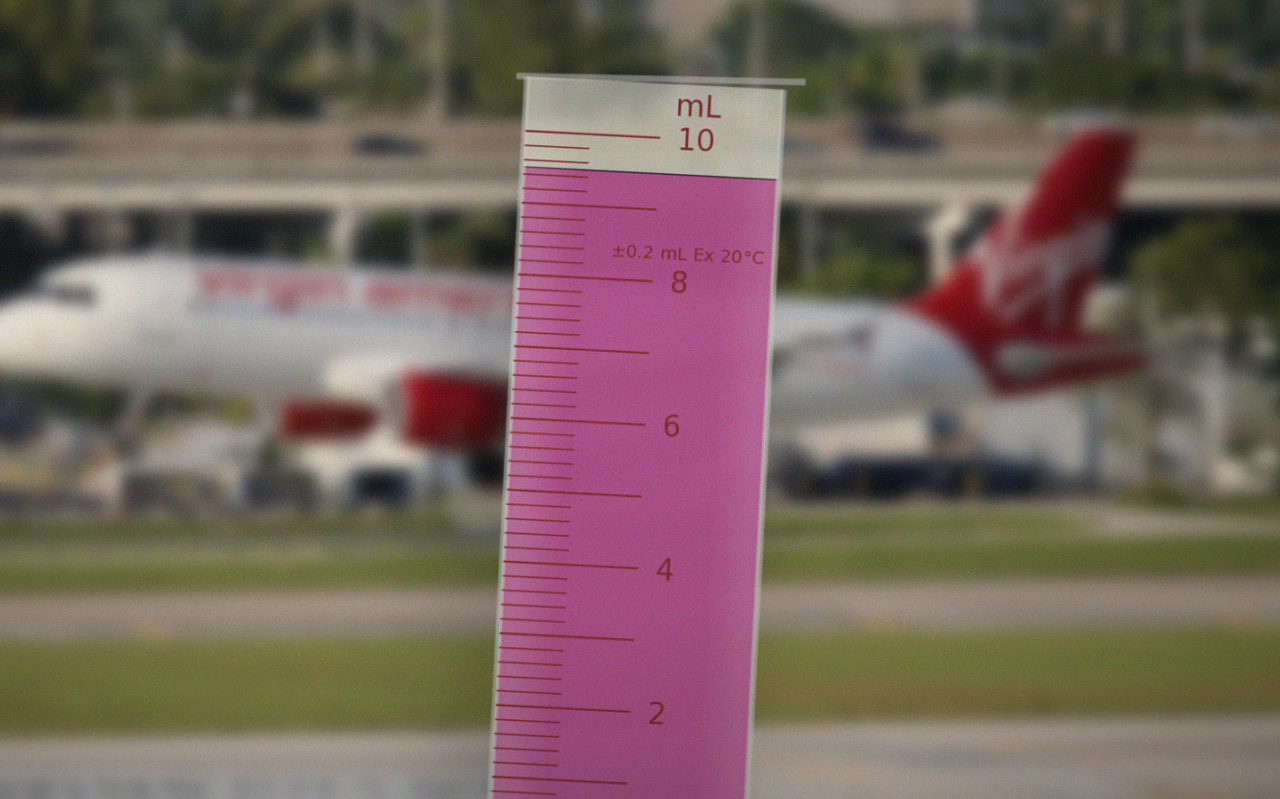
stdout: 9.5 mL
